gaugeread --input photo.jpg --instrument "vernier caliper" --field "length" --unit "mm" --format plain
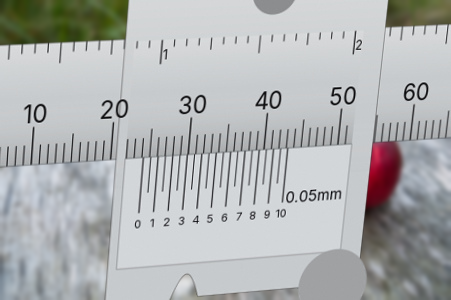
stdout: 24.2 mm
